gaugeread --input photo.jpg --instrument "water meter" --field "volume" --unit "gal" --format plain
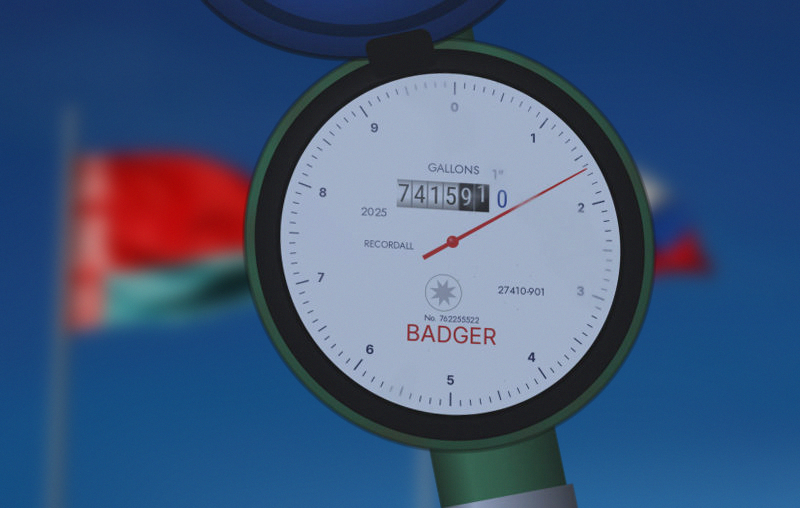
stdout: 7415911.6 gal
